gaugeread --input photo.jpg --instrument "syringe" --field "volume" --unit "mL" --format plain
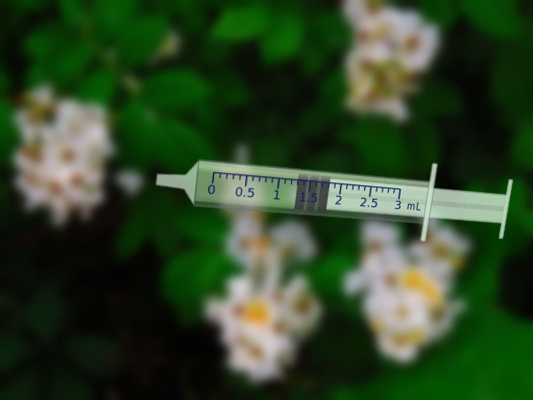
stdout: 1.3 mL
